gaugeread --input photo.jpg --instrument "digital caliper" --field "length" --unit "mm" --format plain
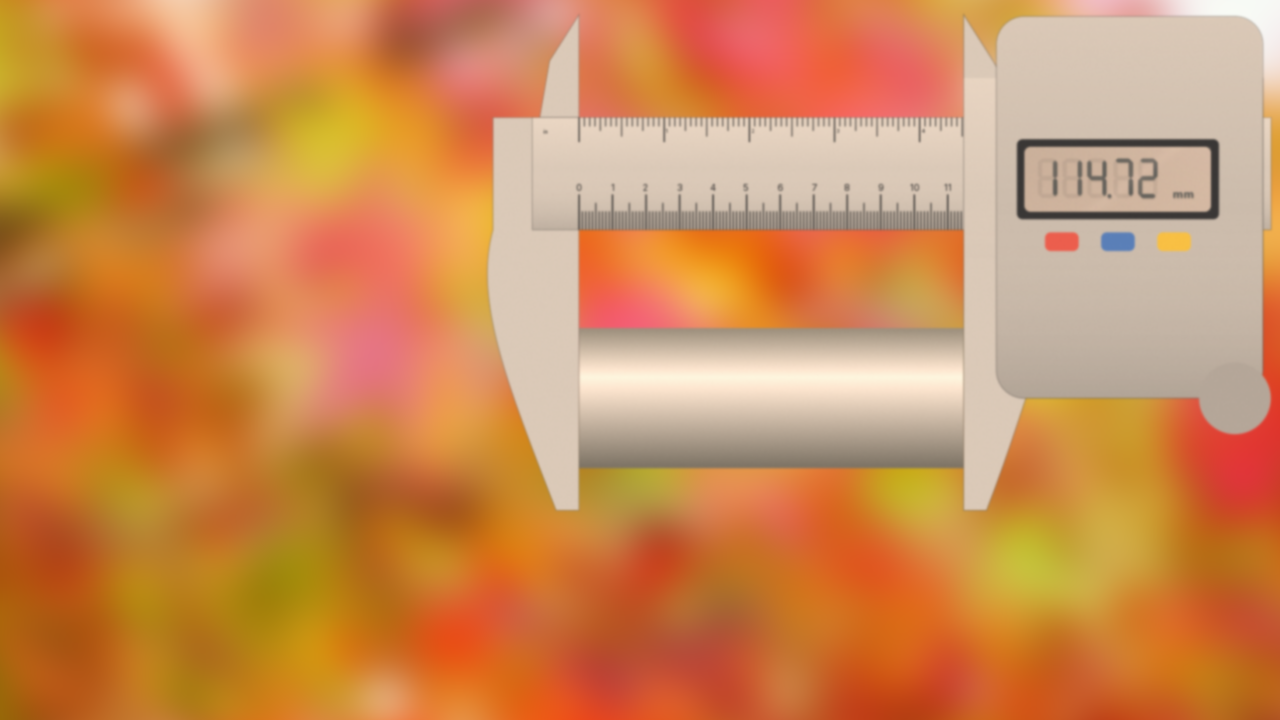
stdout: 114.72 mm
